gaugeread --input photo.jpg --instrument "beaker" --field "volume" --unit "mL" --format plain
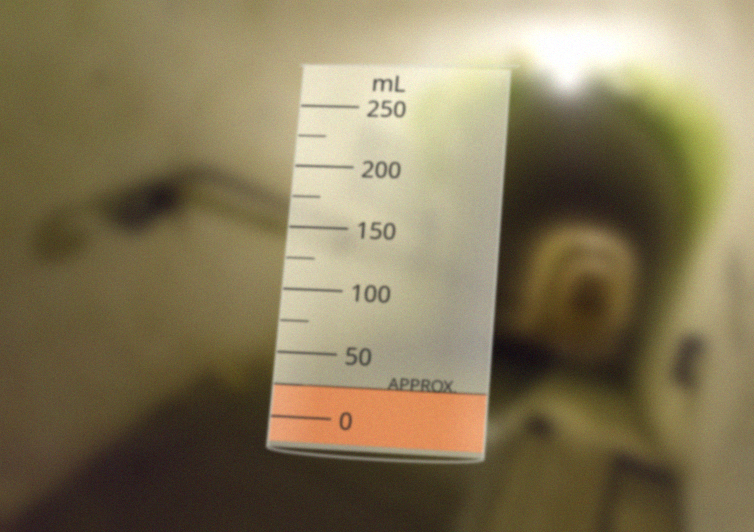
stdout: 25 mL
